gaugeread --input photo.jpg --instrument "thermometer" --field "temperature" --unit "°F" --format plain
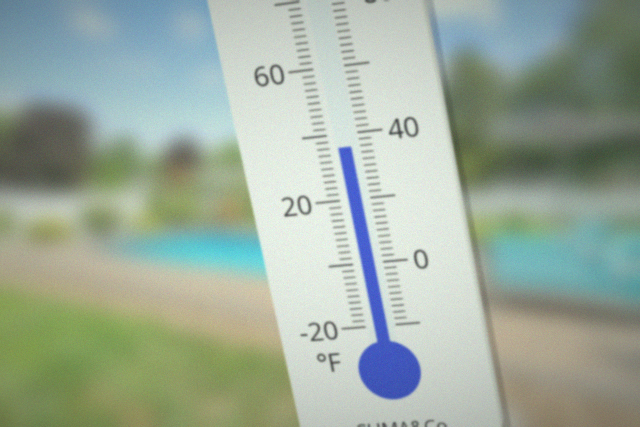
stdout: 36 °F
